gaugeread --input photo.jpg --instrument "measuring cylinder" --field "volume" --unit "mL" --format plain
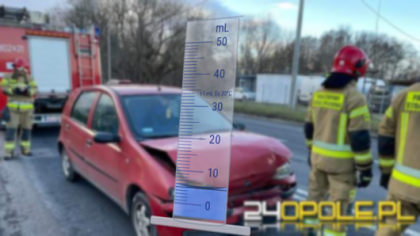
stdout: 5 mL
